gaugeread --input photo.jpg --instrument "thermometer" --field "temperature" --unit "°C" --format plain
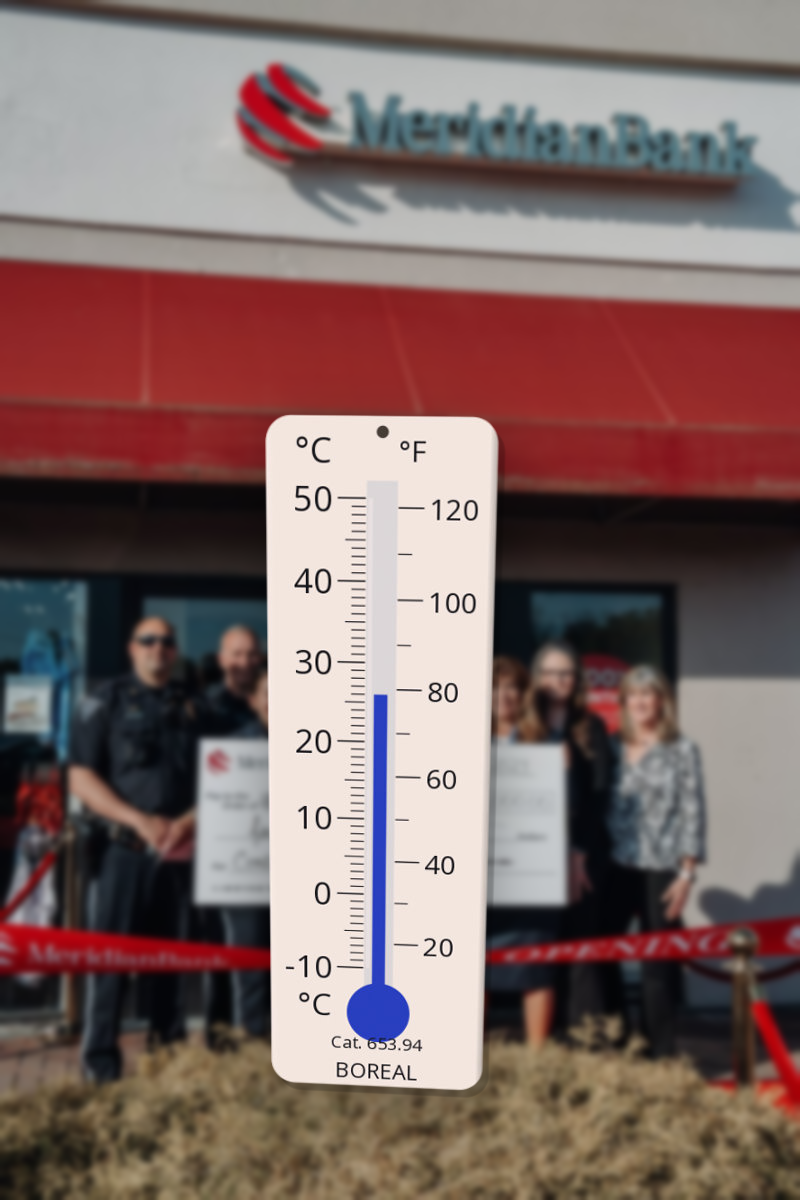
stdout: 26 °C
